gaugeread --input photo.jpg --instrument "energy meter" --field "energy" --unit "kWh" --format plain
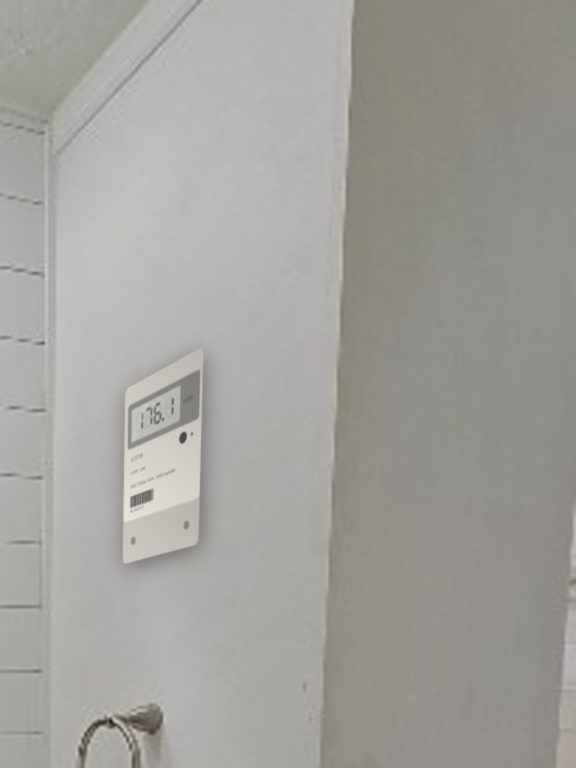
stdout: 176.1 kWh
